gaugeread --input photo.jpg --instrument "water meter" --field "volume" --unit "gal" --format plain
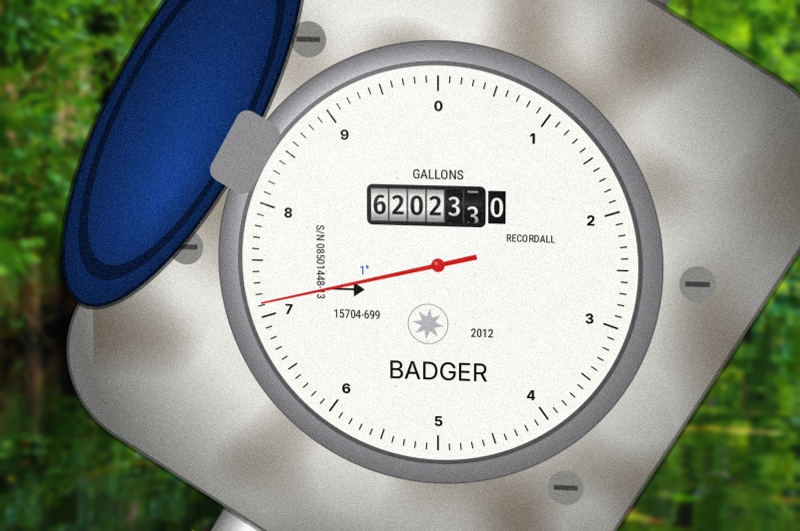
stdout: 6202327.1 gal
